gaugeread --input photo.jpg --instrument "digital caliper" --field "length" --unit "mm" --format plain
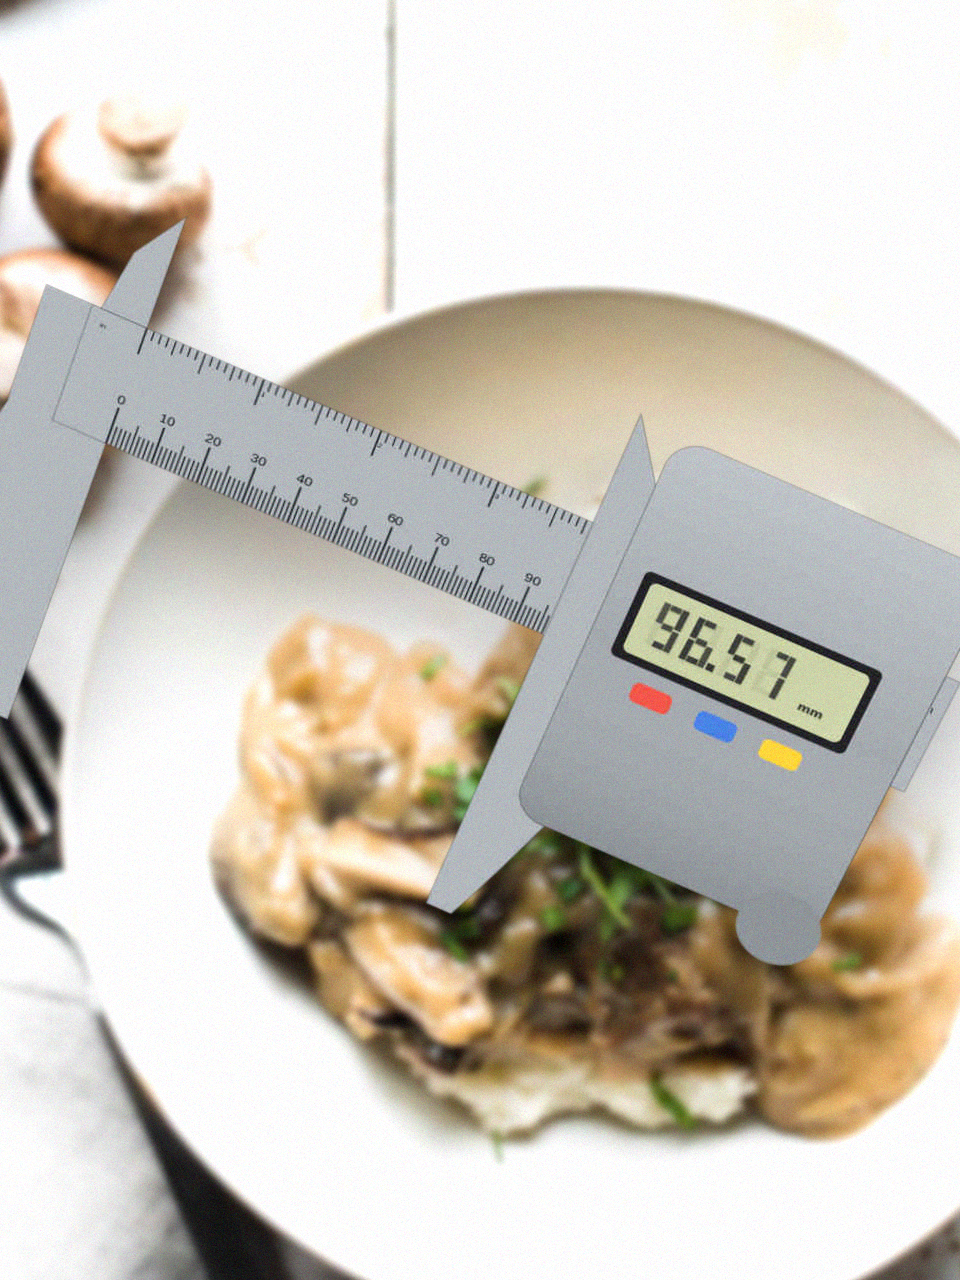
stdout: 96.57 mm
